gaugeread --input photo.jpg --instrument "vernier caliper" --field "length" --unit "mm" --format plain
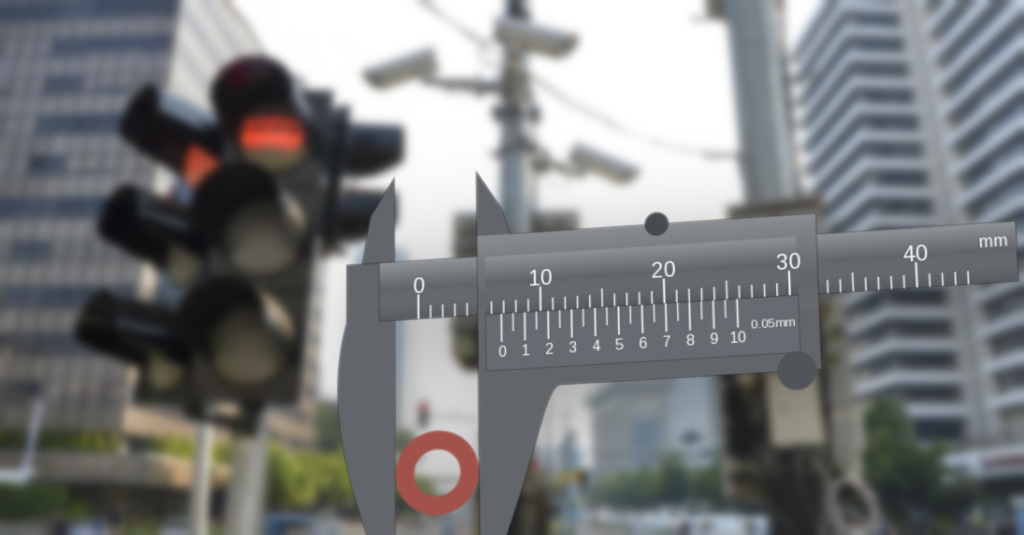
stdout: 6.8 mm
